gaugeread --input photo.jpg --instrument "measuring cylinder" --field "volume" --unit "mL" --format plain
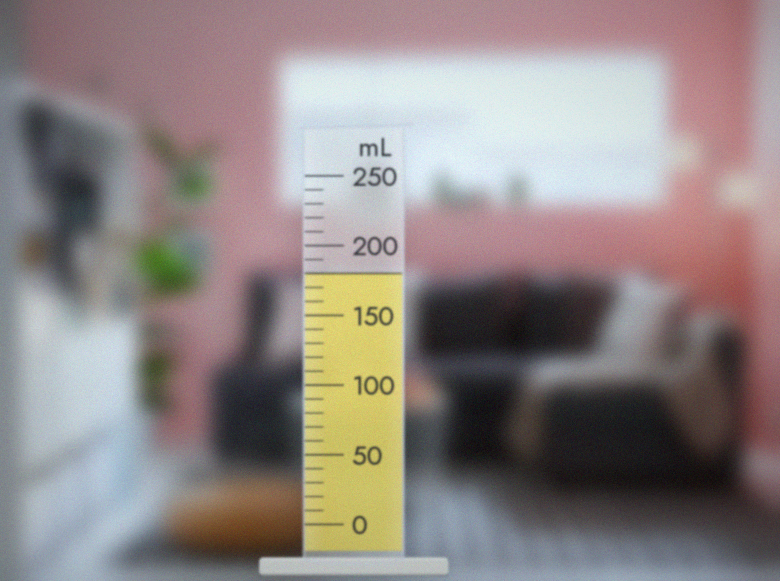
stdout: 180 mL
